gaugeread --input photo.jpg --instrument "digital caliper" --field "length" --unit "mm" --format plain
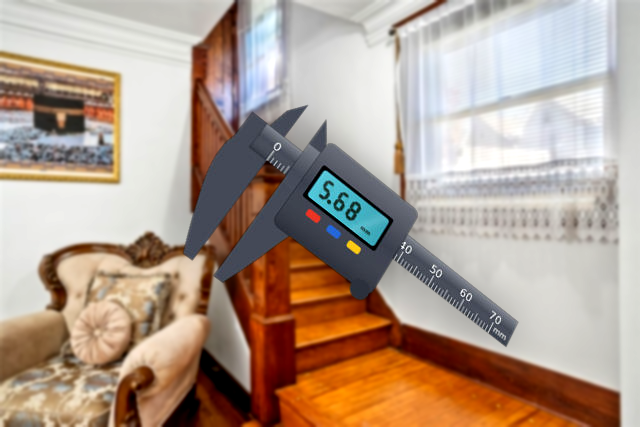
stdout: 5.68 mm
